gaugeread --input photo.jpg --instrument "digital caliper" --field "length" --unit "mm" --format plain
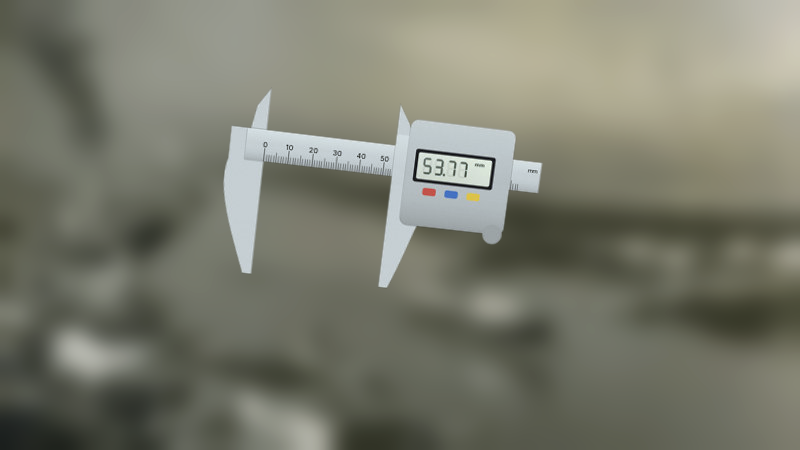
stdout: 53.77 mm
